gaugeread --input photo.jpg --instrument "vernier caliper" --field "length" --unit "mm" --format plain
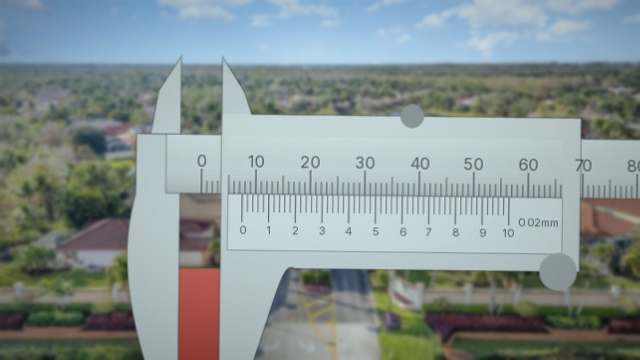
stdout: 7.5 mm
